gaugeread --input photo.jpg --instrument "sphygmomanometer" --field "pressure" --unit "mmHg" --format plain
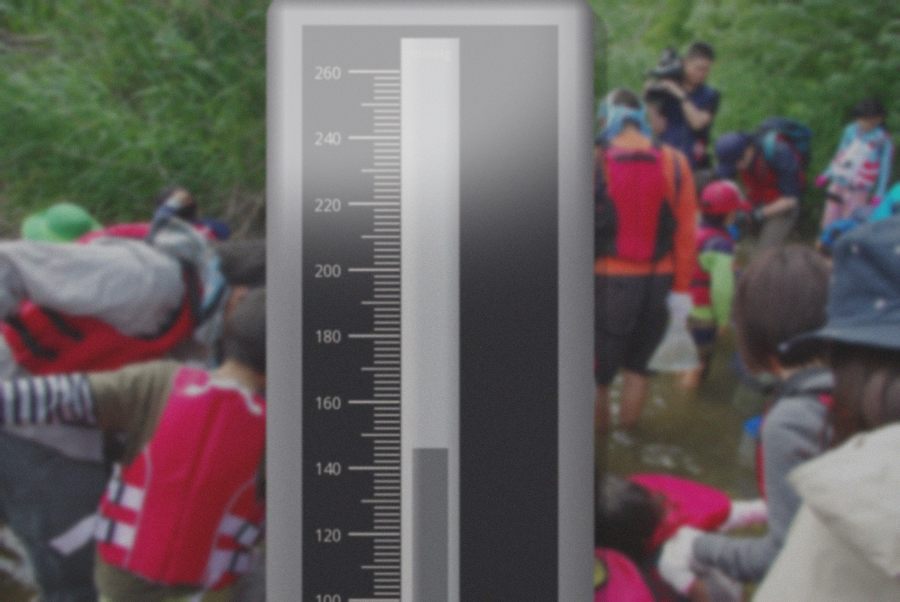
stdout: 146 mmHg
